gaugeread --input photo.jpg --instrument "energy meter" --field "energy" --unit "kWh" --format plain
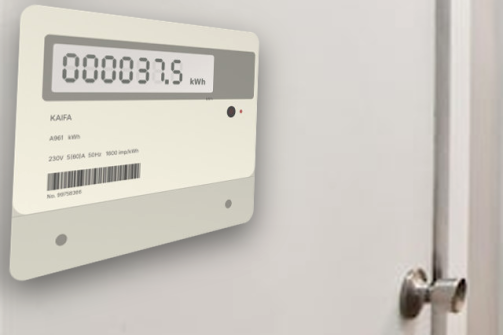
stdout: 37.5 kWh
